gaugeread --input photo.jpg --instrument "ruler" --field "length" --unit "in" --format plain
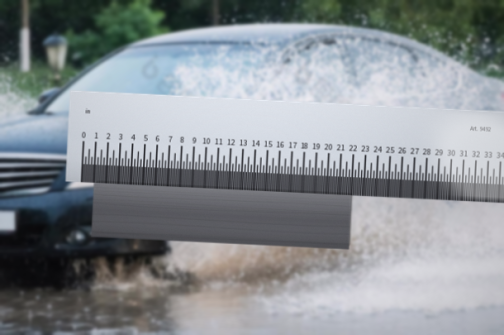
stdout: 21 in
